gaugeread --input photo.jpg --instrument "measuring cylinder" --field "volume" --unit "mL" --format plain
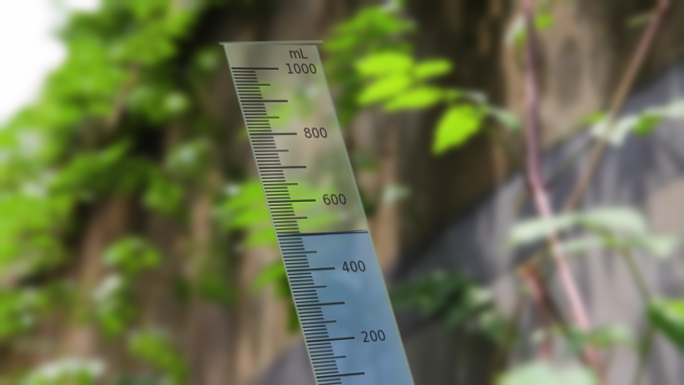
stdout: 500 mL
